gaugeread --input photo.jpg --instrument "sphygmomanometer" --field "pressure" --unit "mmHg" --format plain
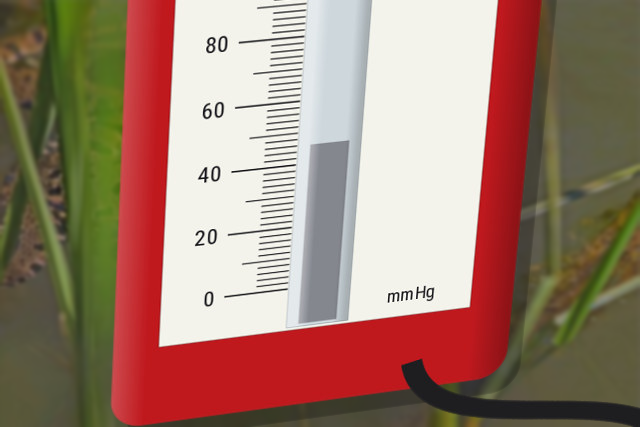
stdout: 46 mmHg
